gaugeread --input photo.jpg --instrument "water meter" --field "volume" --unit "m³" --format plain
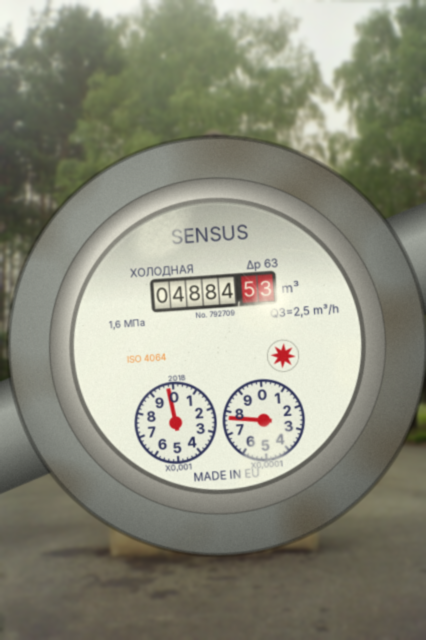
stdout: 4884.5297 m³
